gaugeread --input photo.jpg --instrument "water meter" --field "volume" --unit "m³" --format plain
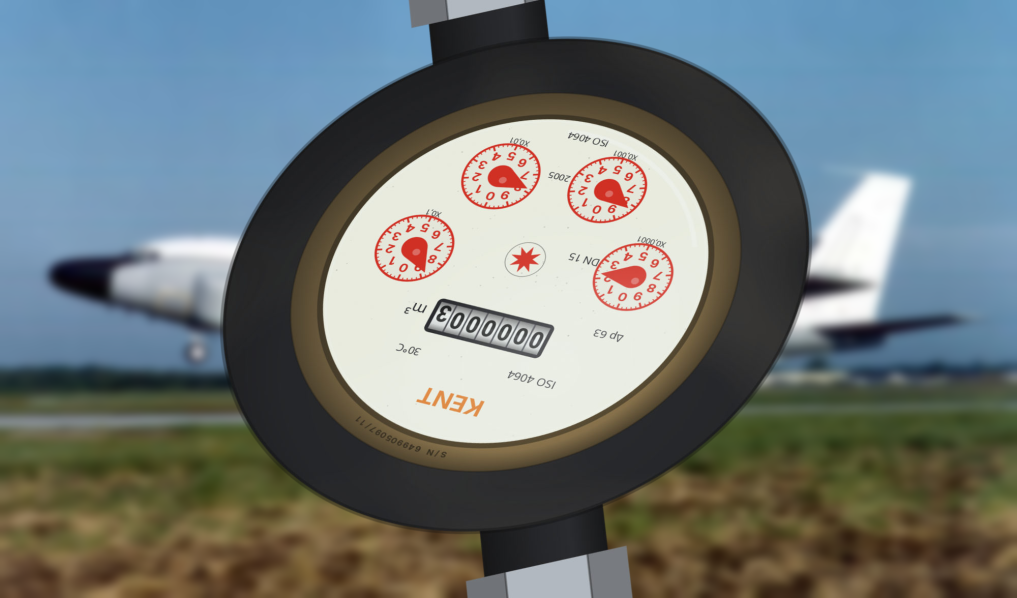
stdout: 2.8782 m³
